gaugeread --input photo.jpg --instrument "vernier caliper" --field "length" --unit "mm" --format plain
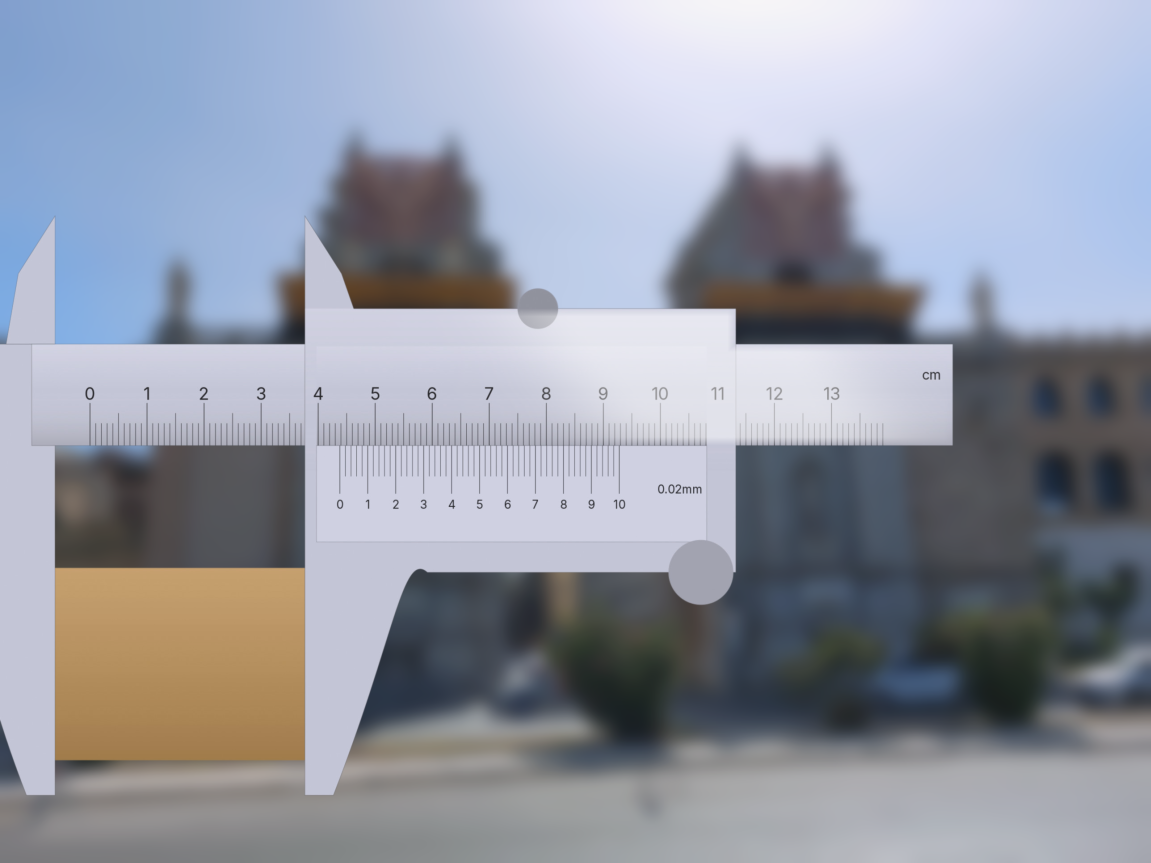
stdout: 43.8 mm
